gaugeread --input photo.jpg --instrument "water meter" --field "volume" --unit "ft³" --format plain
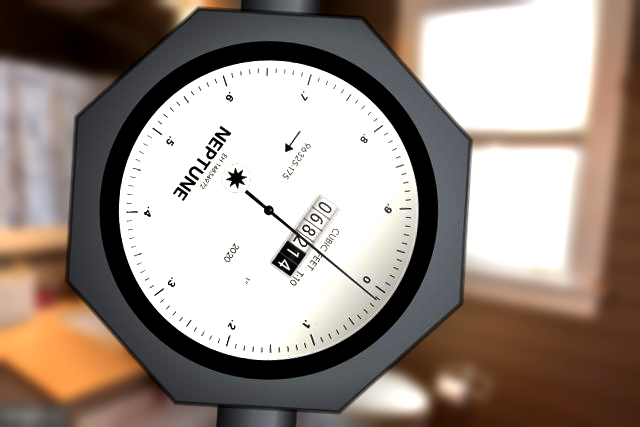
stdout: 68214.01 ft³
